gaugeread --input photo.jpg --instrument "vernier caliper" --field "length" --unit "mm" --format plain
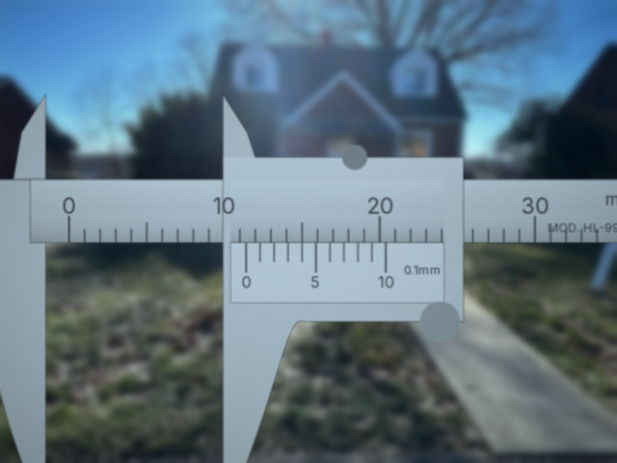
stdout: 11.4 mm
